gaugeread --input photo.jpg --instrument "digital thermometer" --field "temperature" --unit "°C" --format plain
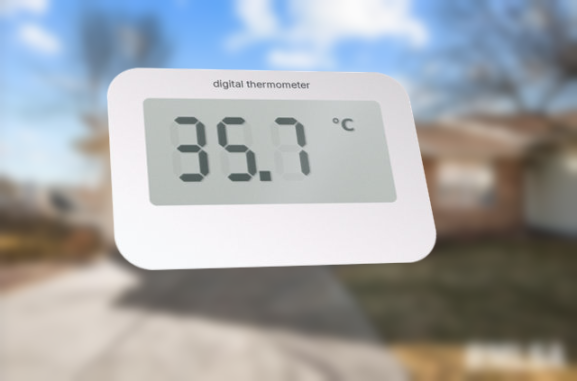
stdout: 35.7 °C
